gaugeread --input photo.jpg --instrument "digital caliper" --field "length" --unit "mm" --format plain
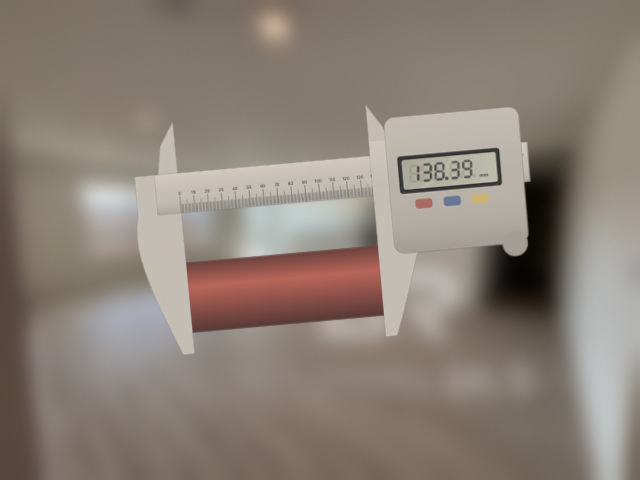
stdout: 138.39 mm
